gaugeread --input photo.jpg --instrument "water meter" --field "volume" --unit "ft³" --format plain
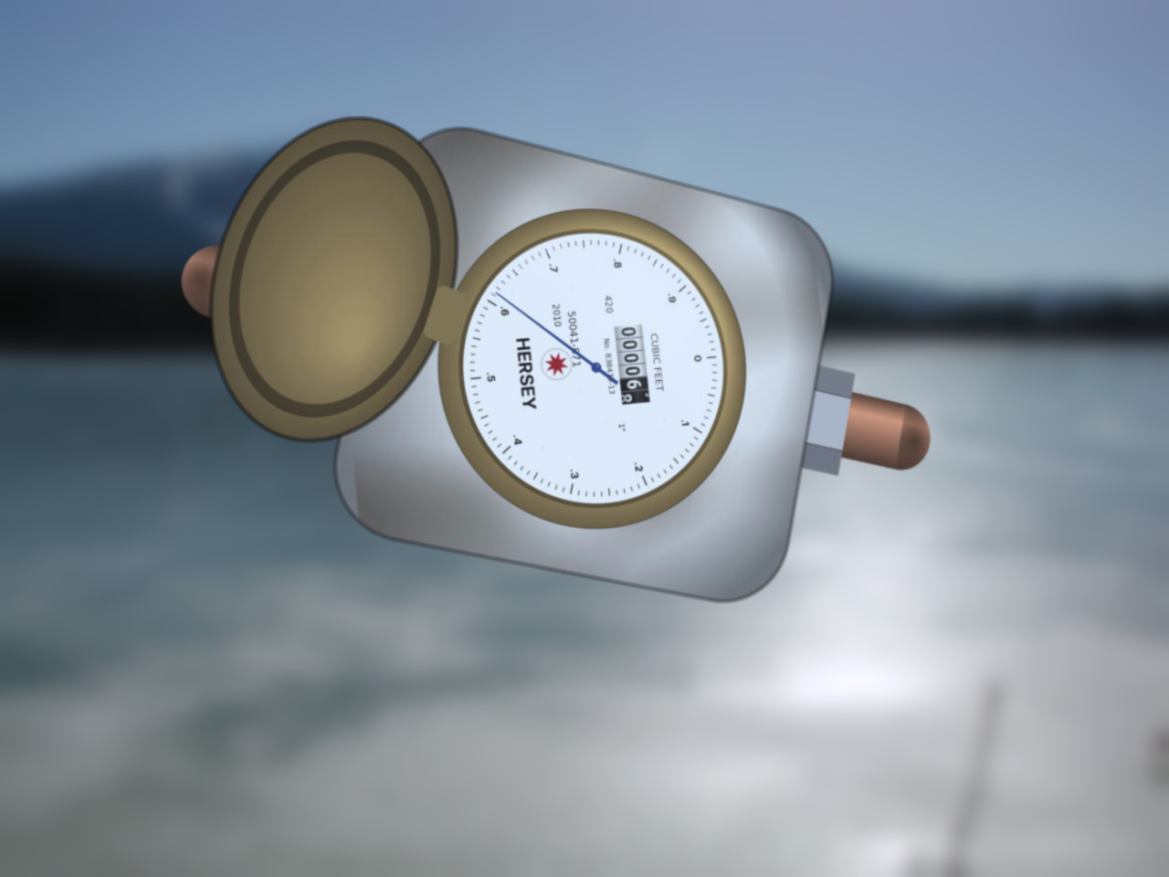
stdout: 67.61 ft³
